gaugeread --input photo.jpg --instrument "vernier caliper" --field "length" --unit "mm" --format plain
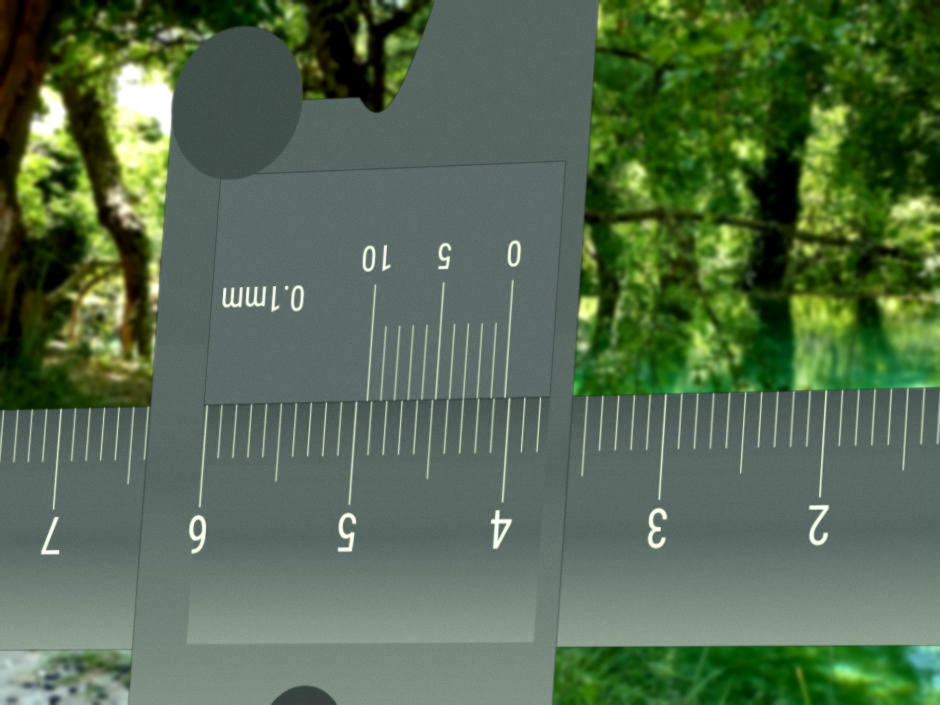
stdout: 40.3 mm
